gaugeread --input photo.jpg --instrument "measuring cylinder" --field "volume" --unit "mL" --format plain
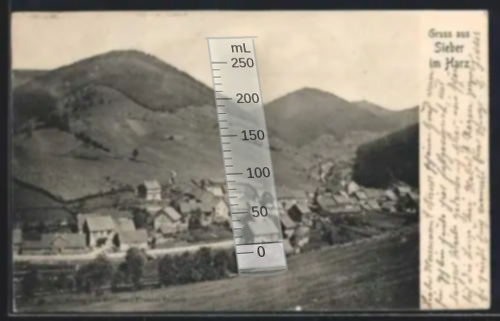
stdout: 10 mL
